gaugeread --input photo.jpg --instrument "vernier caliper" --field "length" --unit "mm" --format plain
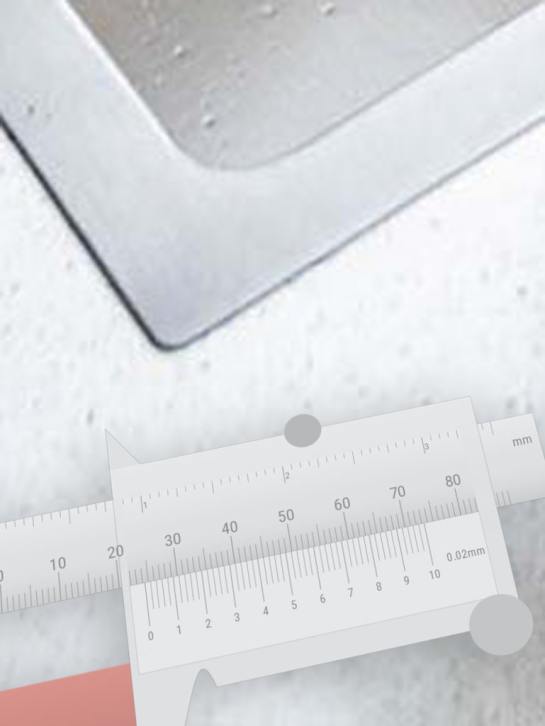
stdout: 24.4 mm
